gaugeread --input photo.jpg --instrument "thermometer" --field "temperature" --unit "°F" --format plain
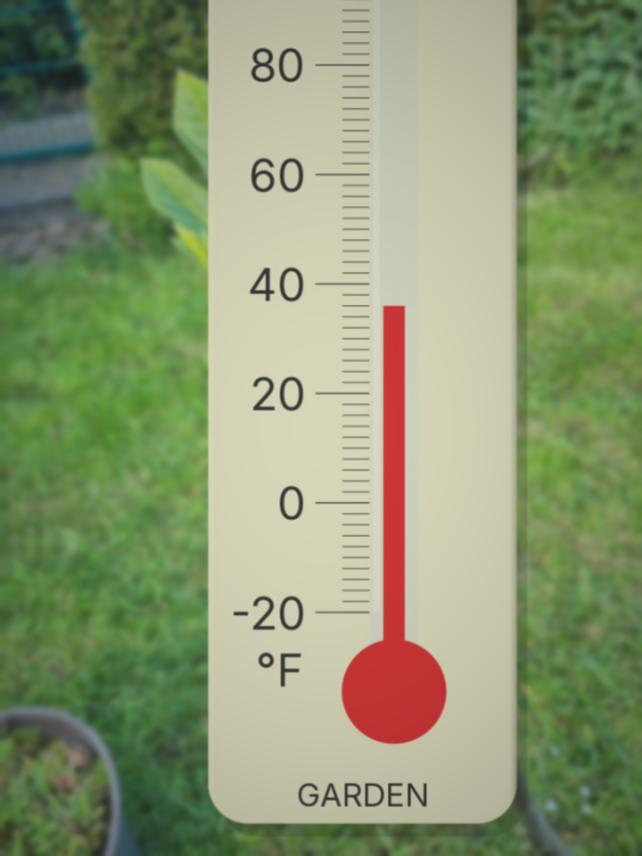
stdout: 36 °F
